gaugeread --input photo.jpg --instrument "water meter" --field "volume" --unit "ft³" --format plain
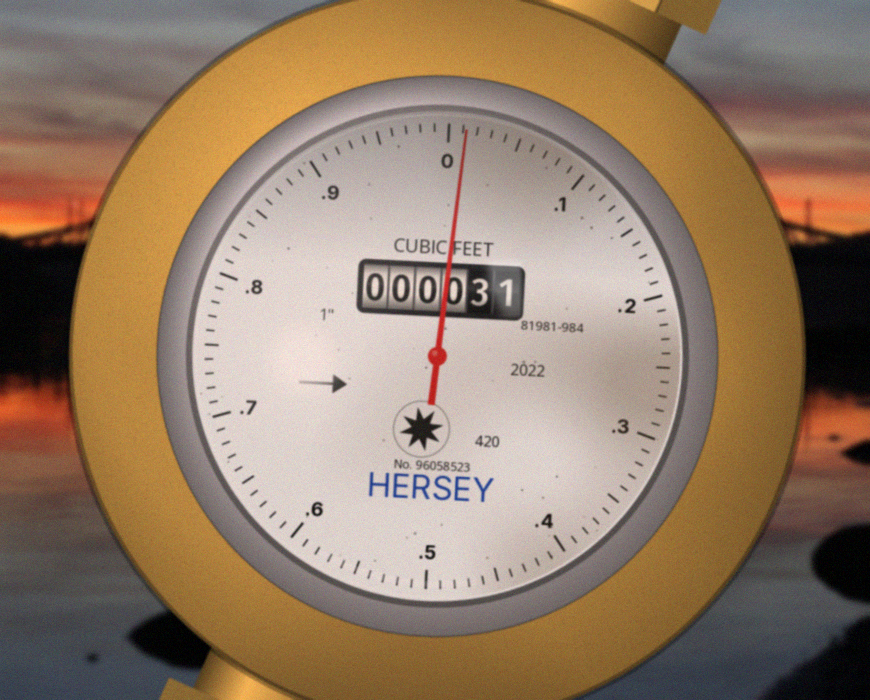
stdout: 31.01 ft³
